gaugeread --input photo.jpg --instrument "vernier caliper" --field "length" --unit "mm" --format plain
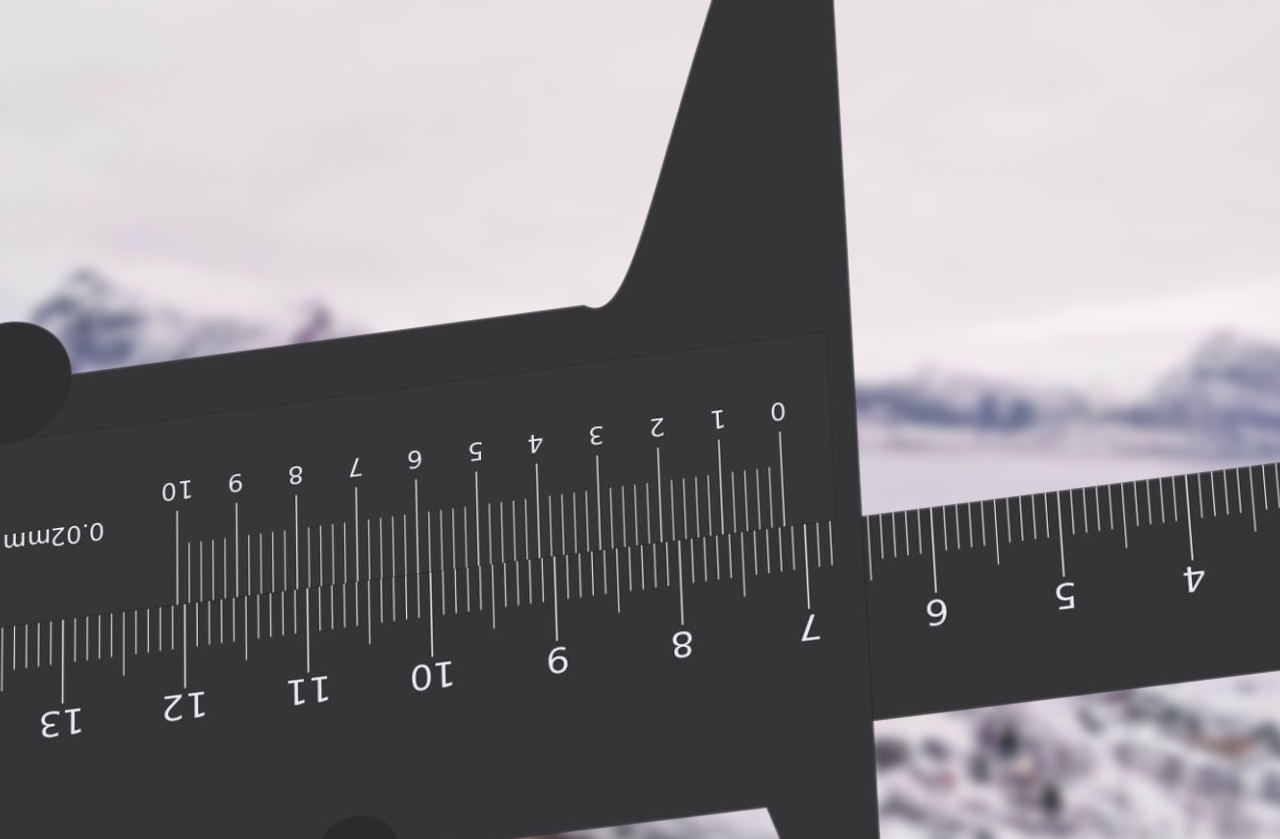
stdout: 71.6 mm
